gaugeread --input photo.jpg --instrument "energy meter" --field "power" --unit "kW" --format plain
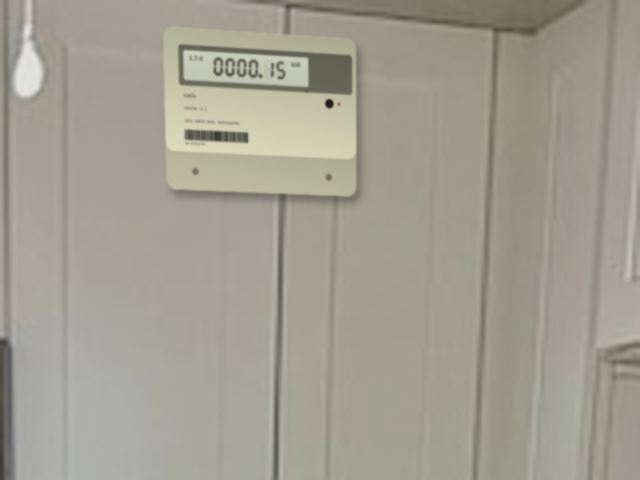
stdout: 0.15 kW
